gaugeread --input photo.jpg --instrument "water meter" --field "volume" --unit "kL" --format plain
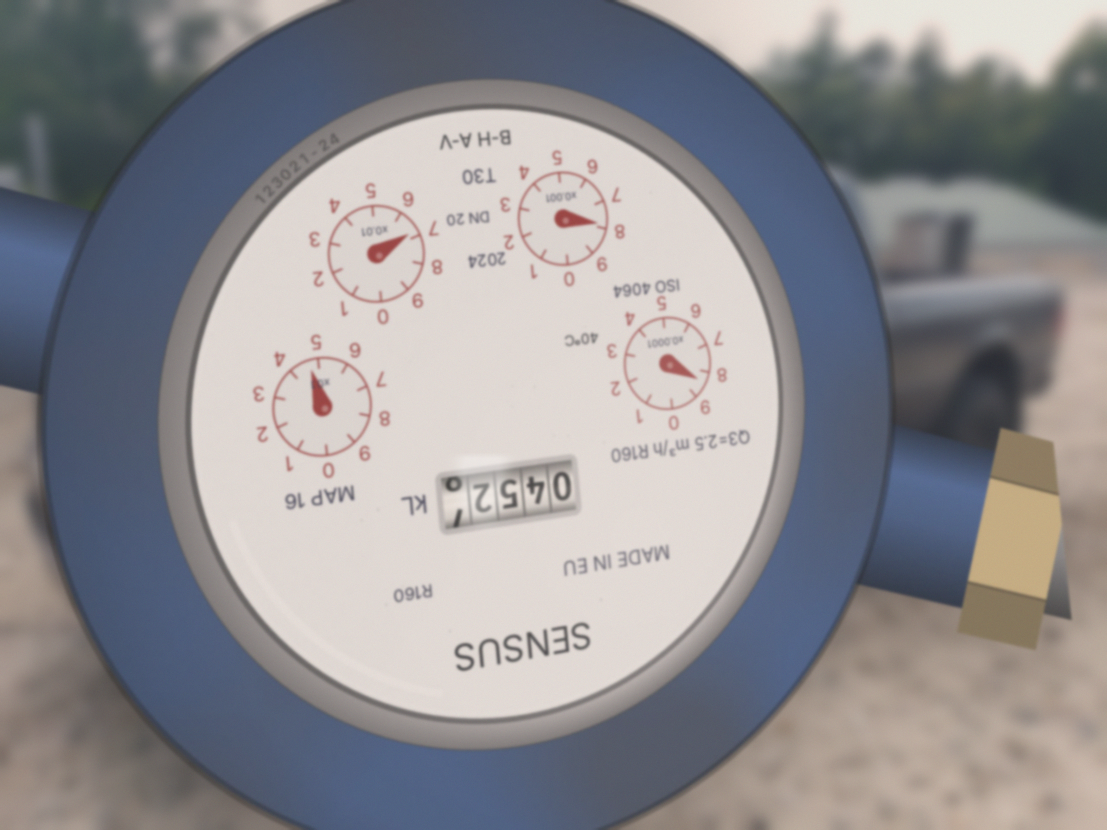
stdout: 4527.4678 kL
